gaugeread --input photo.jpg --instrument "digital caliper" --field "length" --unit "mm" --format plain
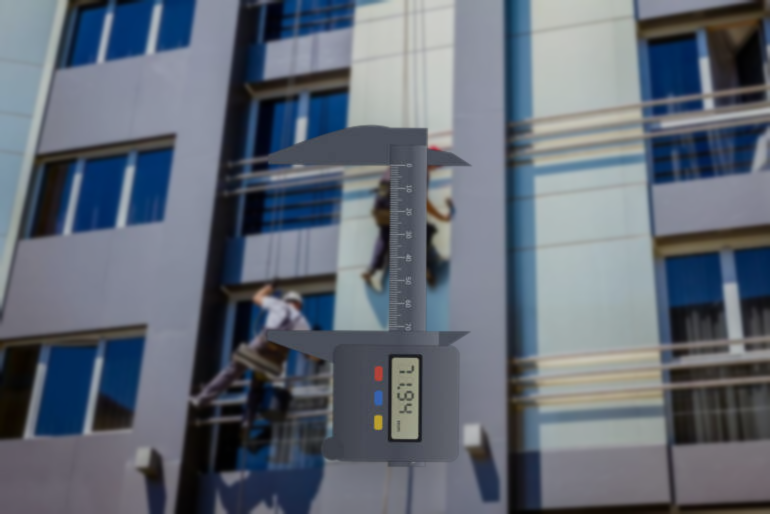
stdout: 71.94 mm
